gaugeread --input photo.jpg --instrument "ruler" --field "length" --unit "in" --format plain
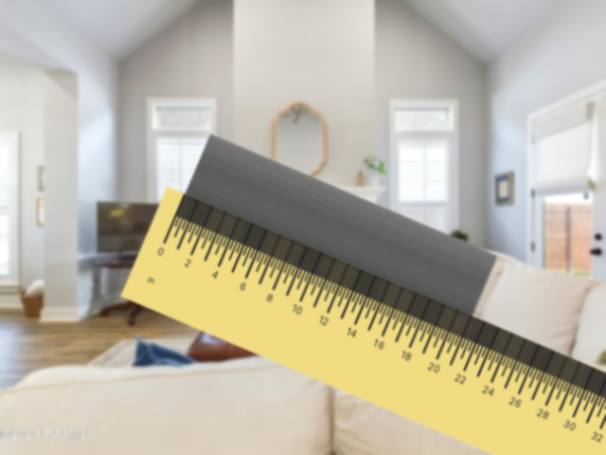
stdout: 21 in
